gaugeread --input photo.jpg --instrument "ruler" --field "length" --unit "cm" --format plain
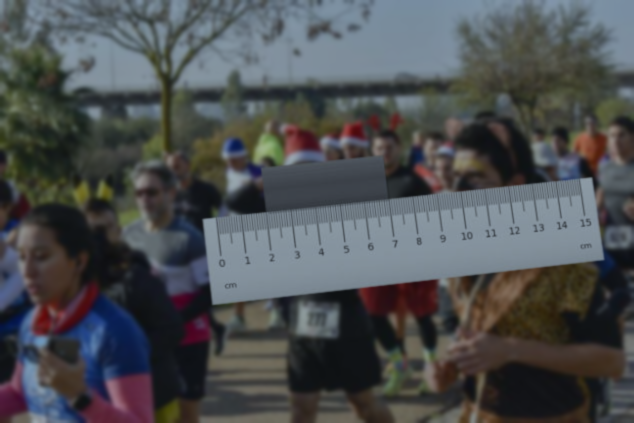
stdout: 5 cm
